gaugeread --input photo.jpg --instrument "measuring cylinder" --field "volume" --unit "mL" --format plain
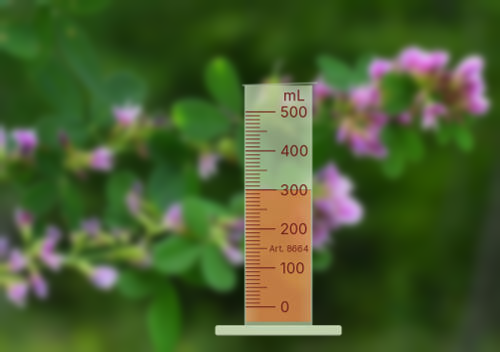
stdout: 300 mL
